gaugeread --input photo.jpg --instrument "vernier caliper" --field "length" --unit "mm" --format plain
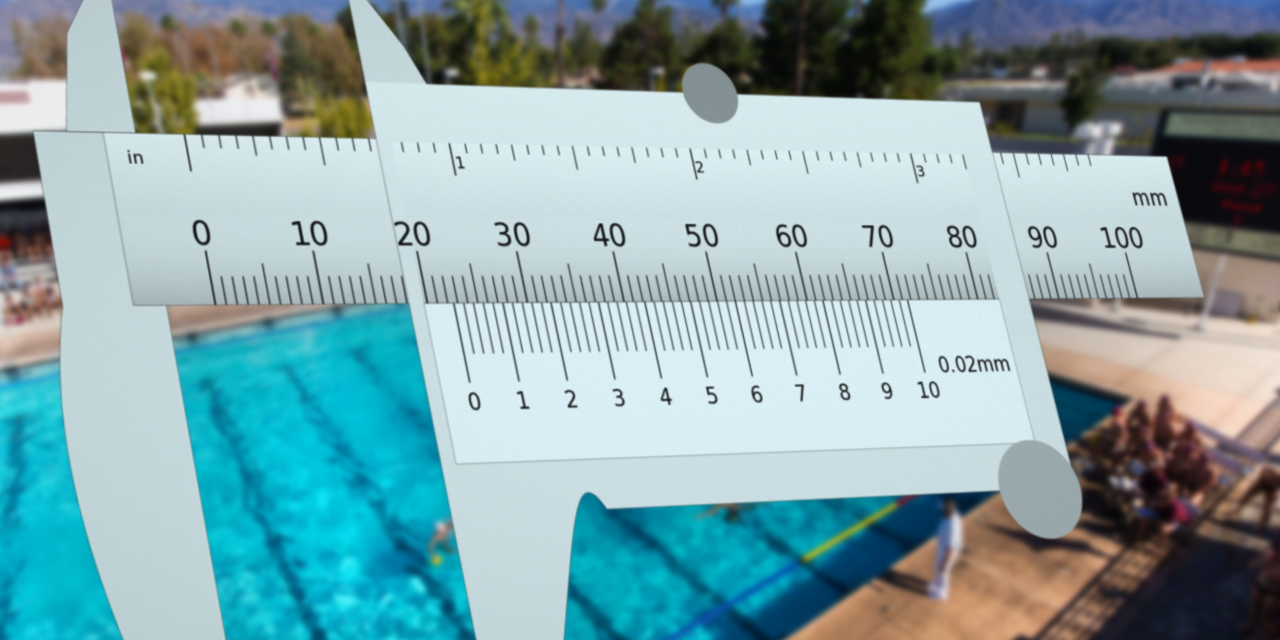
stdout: 22.6 mm
